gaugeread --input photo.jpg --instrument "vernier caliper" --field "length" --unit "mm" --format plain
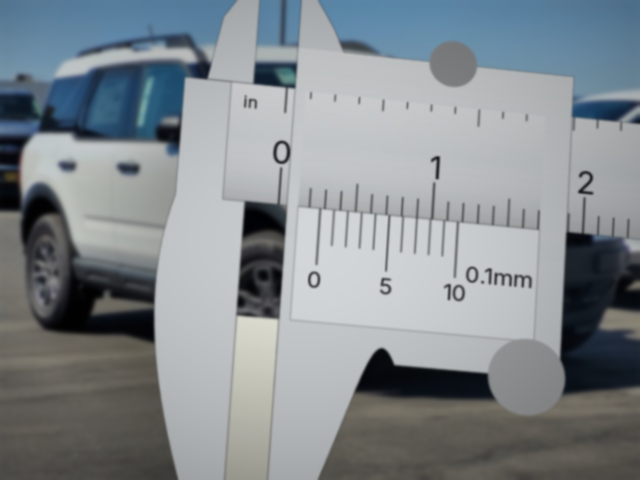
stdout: 2.7 mm
